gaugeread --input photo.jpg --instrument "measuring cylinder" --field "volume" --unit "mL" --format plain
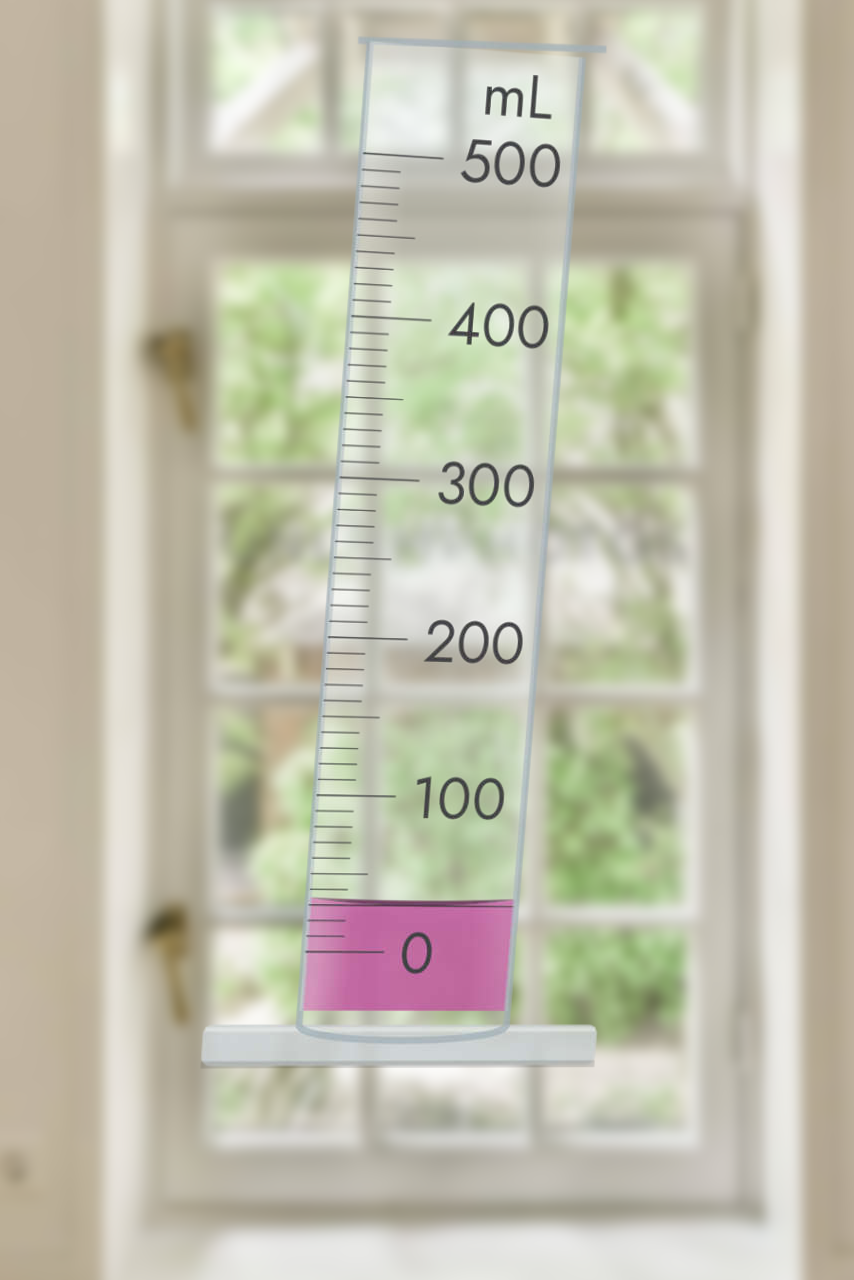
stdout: 30 mL
